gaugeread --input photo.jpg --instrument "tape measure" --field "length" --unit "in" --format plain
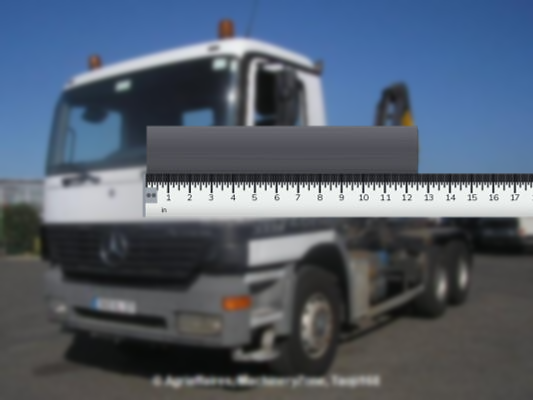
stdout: 12.5 in
